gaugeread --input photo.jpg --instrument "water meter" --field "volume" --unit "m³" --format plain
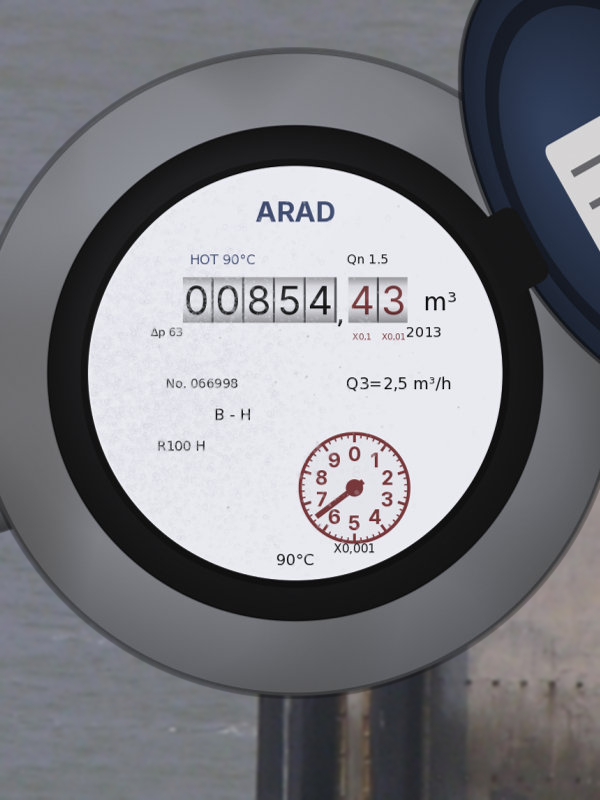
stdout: 854.436 m³
